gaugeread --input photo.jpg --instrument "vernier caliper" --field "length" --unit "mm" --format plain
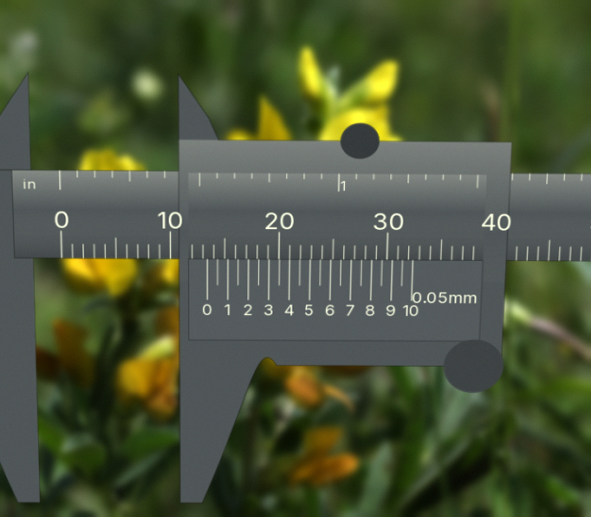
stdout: 13.4 mm
